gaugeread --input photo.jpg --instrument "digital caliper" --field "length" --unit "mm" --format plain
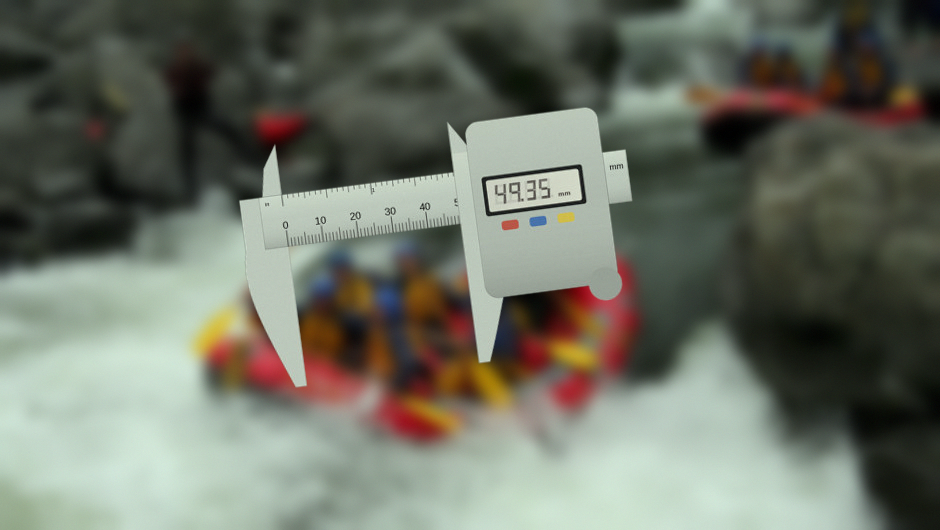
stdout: 49.35 mm
